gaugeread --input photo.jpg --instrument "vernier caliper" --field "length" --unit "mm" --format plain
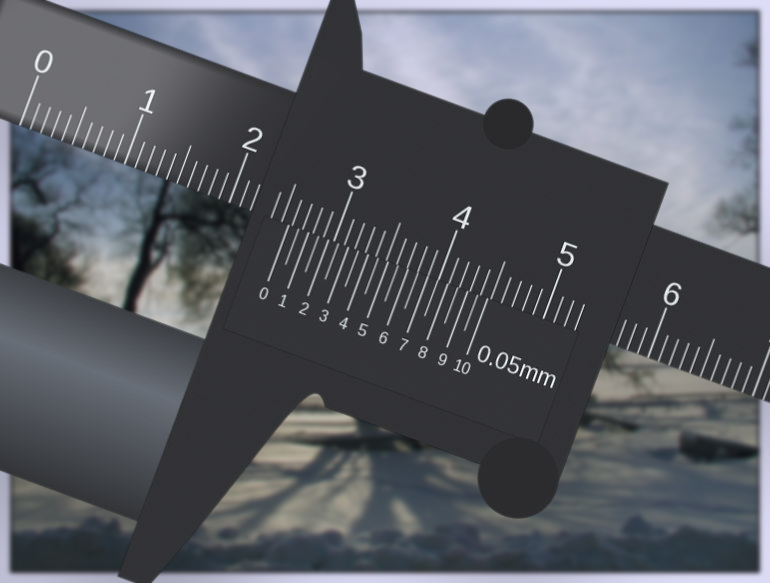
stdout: 25.7 mm
